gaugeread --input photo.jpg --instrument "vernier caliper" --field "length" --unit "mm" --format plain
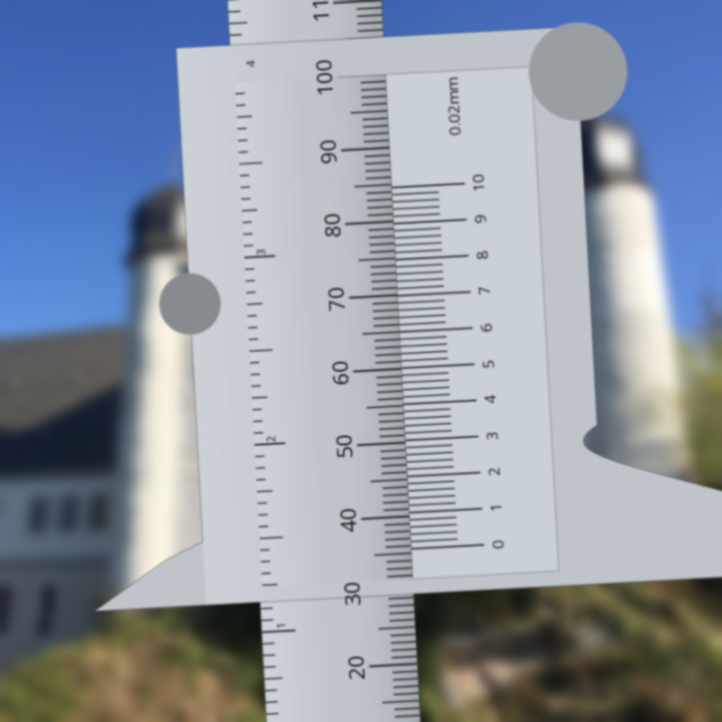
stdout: 35.6 mm
